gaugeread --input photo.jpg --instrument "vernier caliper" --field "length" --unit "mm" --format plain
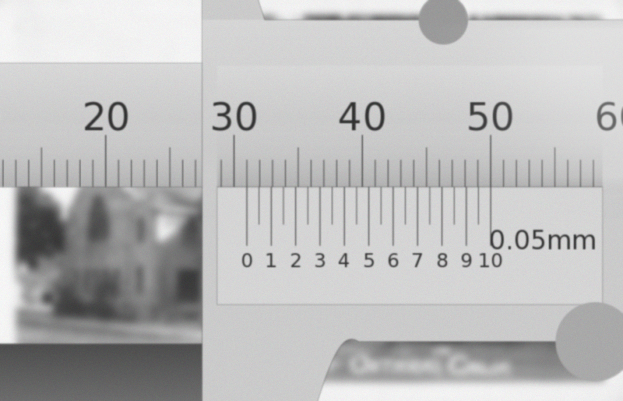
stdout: 31.0 mm
